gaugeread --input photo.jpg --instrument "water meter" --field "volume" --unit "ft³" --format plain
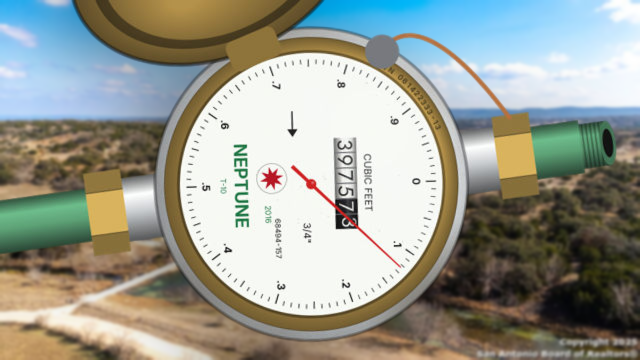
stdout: 397573.12 ft³
